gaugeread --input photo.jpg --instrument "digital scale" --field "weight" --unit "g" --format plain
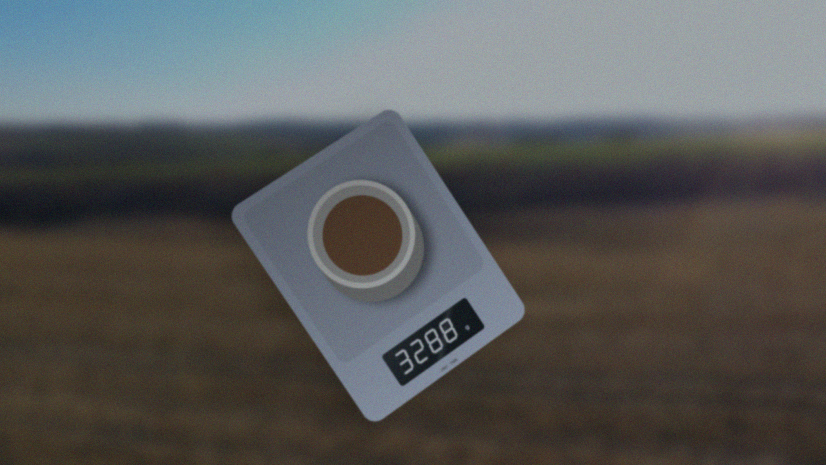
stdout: 3288 g
